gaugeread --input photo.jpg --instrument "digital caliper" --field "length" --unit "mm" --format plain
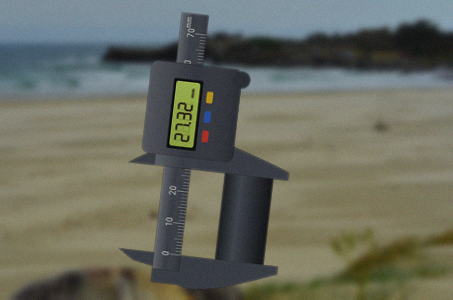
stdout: 27.32 mm
